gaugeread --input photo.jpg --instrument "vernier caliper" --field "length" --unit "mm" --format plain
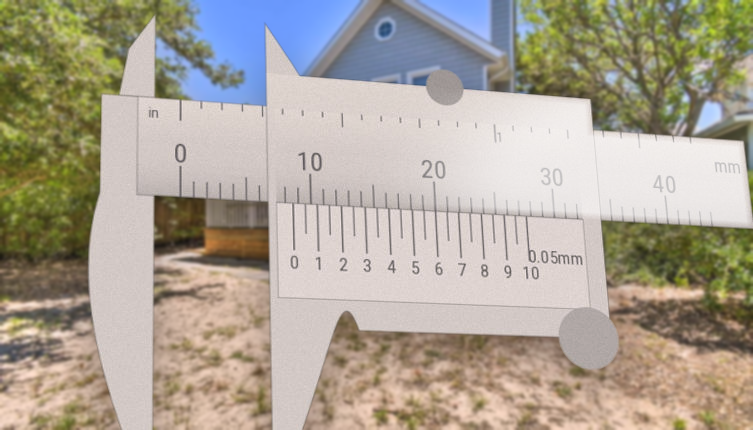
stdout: 8.6 mm
